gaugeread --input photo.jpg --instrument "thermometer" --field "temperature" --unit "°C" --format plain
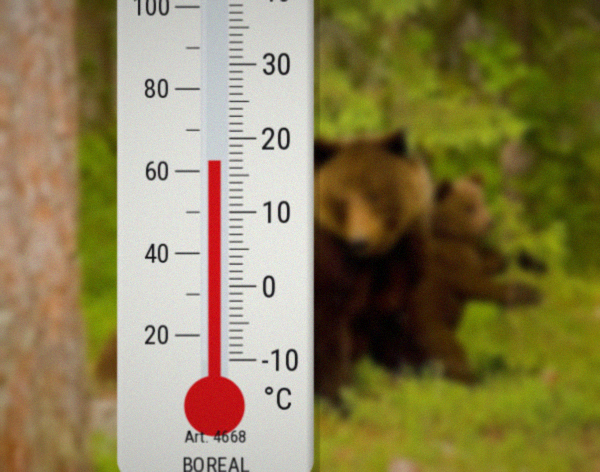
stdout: 17 °C
